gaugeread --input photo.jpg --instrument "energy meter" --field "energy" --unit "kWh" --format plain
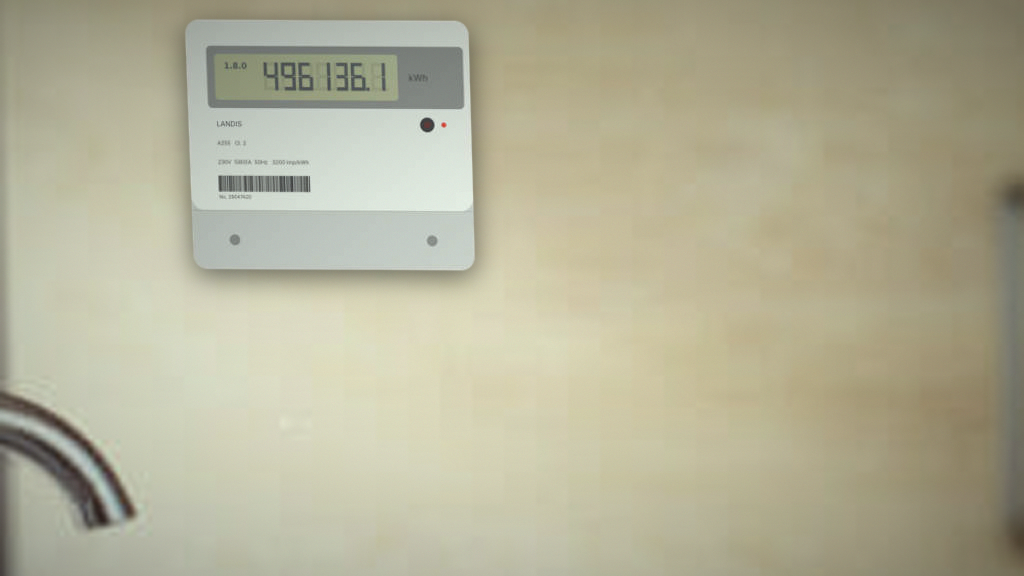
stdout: 496136.1 kWh
